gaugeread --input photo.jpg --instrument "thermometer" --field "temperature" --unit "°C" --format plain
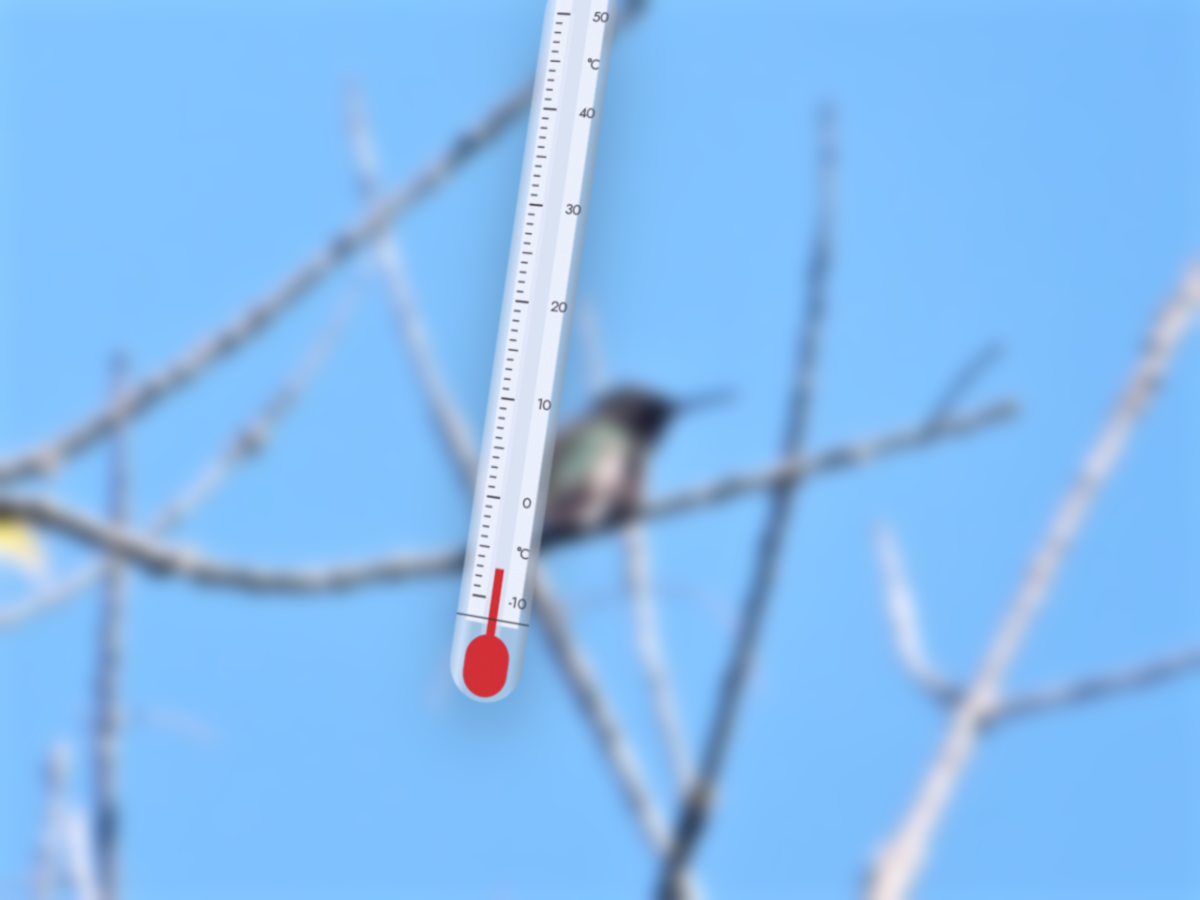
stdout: -7 °C
